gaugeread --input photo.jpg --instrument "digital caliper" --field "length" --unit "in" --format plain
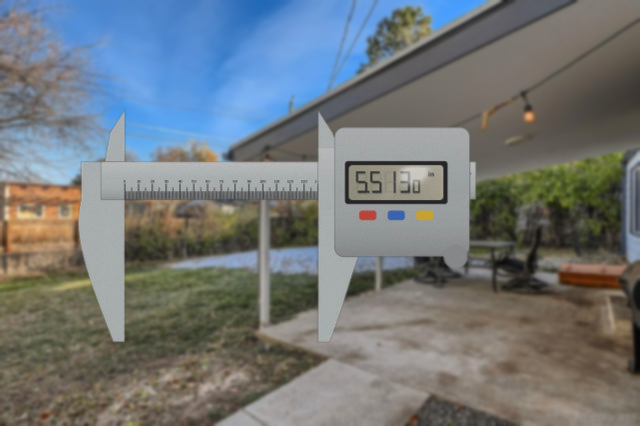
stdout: 5.5130 in
